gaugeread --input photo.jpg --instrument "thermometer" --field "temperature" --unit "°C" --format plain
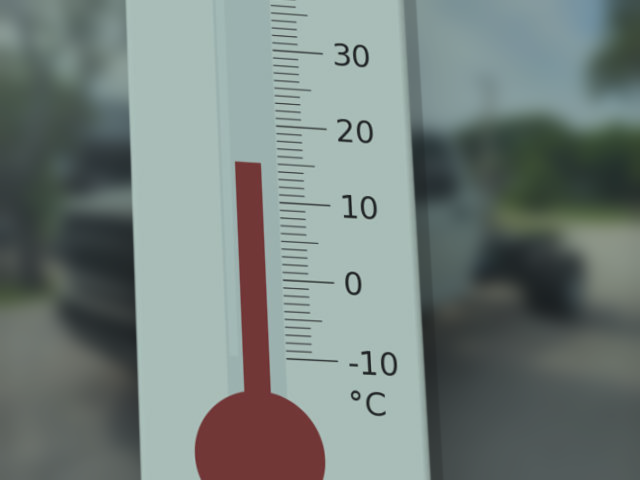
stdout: 15 °C
